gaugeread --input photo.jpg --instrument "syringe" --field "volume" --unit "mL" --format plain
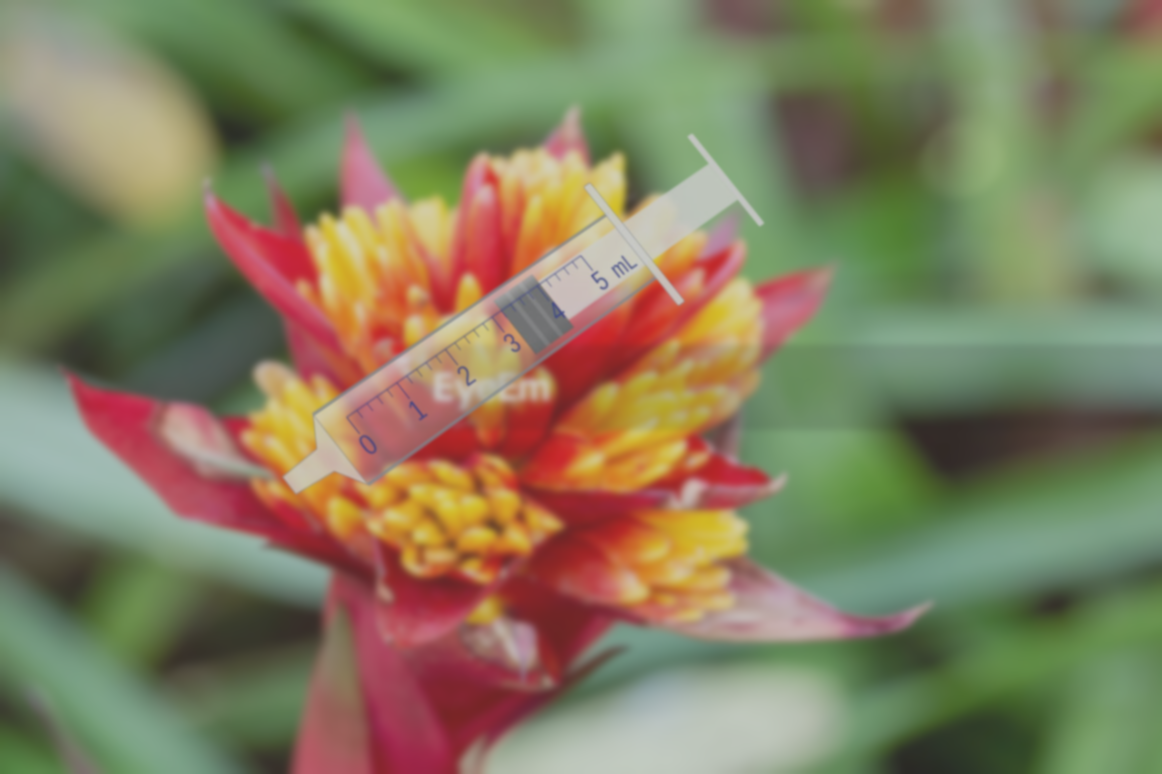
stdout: 3.2 mL
